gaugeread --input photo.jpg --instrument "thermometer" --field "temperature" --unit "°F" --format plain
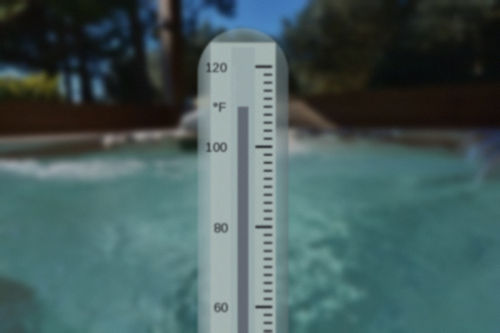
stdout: 110 °F
